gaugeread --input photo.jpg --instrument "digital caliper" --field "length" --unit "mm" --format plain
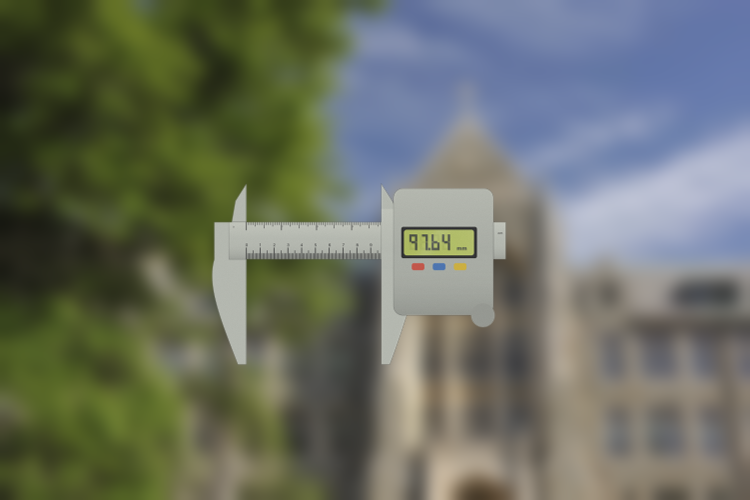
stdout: 97.64 mm
